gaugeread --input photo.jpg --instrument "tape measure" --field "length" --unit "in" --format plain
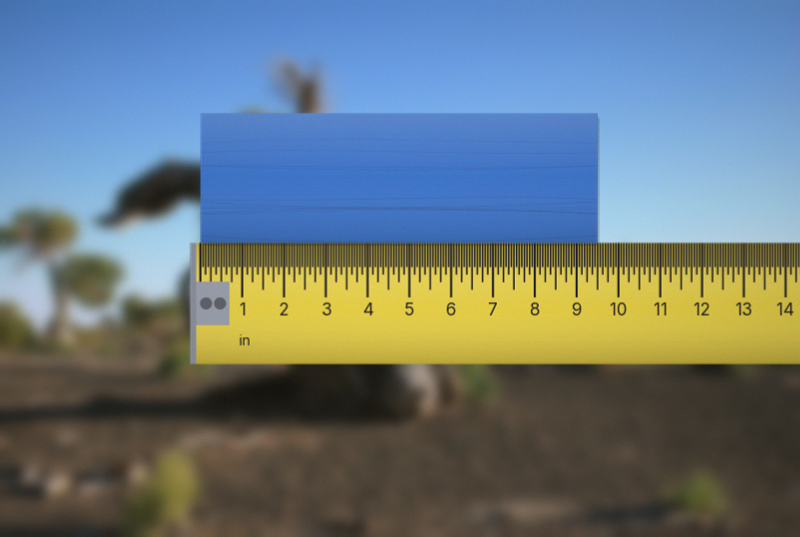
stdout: 9.5 in
